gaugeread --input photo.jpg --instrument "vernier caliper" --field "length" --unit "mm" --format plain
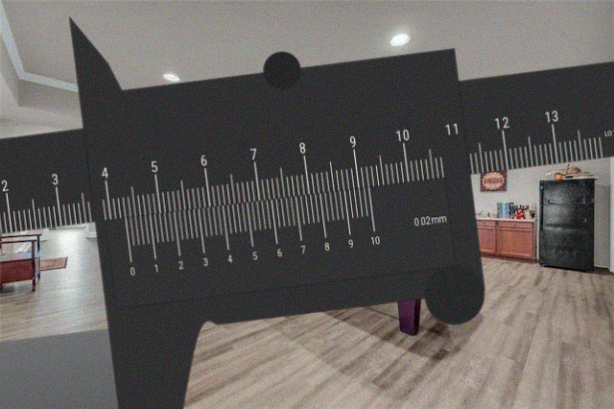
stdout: 43.0 mm
